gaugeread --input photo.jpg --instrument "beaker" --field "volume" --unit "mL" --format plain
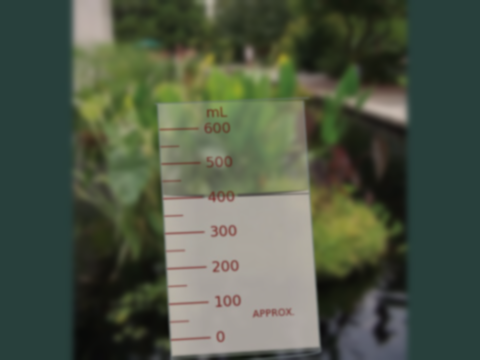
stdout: 400 mL
